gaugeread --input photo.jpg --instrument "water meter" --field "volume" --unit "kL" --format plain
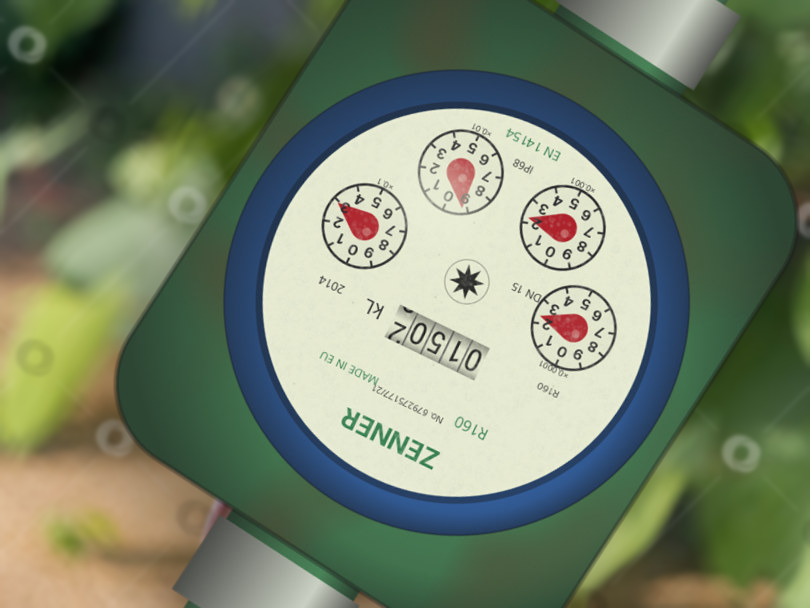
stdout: 1502.2922 kL
